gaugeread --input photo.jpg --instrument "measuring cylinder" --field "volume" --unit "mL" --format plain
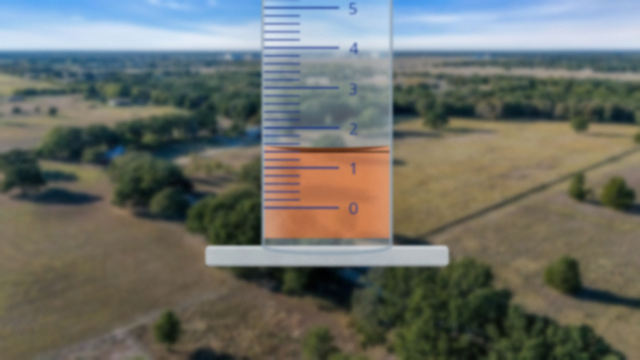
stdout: 1.4 mL
